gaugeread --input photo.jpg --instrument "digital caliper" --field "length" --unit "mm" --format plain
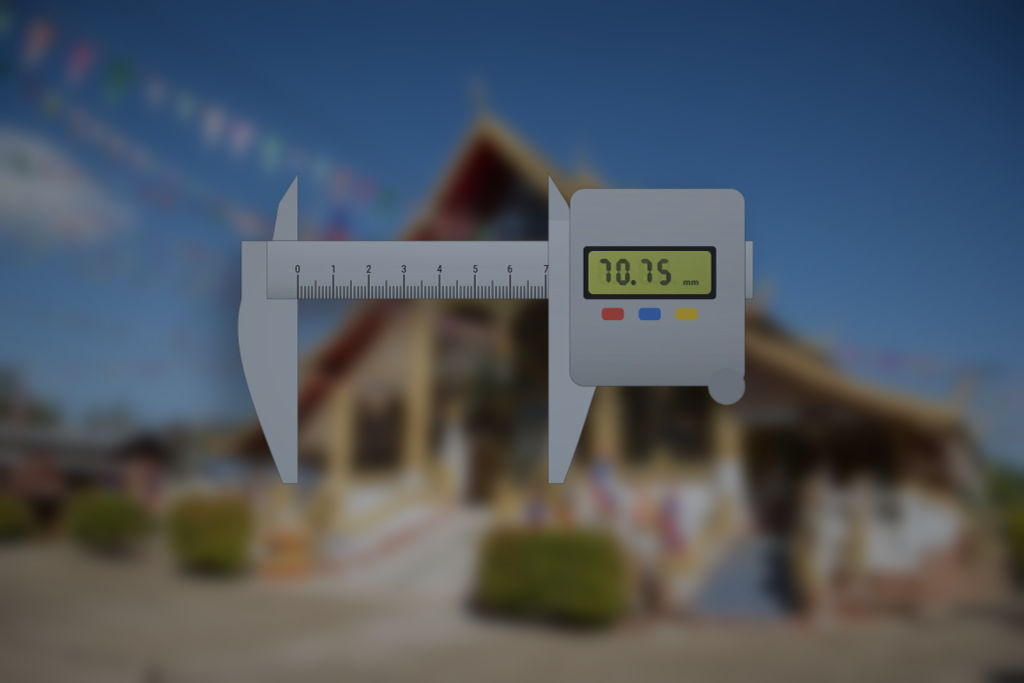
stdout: 70.75 mm
